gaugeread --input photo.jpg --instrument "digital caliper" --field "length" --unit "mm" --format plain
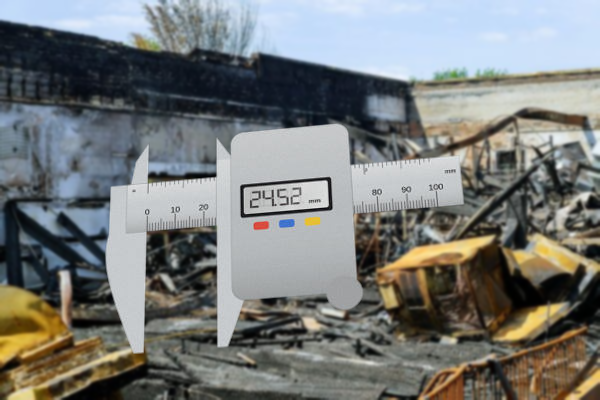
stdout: 24.52 mm
